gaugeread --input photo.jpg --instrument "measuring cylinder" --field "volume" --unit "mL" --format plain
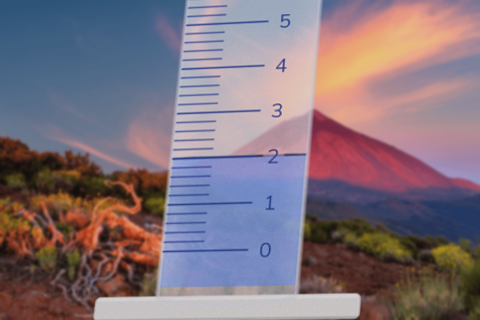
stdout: 2 mL
